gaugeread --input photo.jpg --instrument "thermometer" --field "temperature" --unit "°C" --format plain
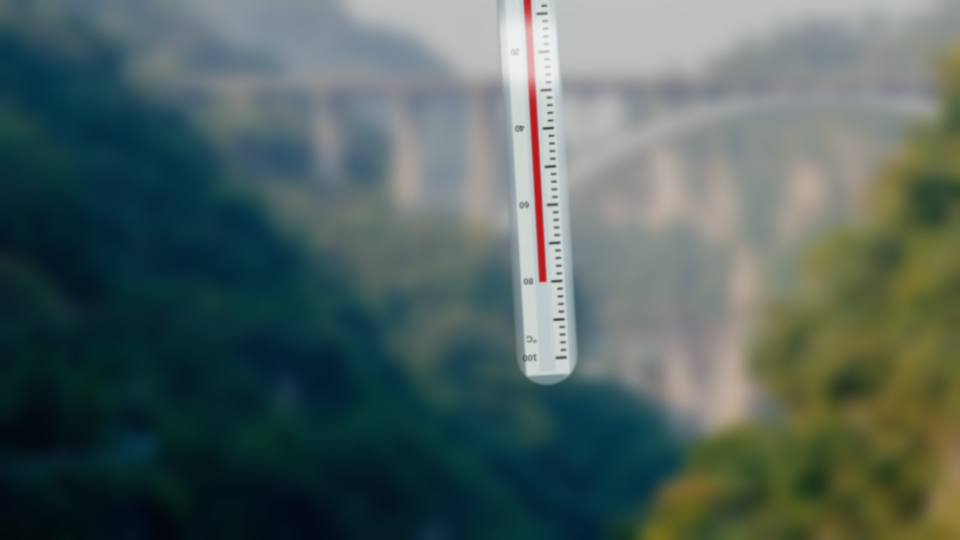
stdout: 80 °C
